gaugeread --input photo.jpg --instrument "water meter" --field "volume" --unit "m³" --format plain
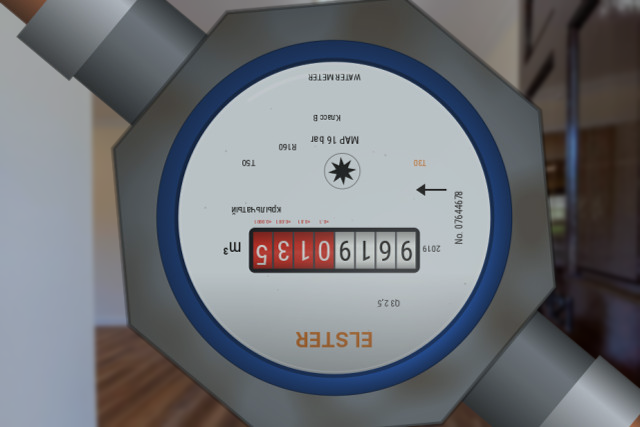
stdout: 9619.0135 m³
